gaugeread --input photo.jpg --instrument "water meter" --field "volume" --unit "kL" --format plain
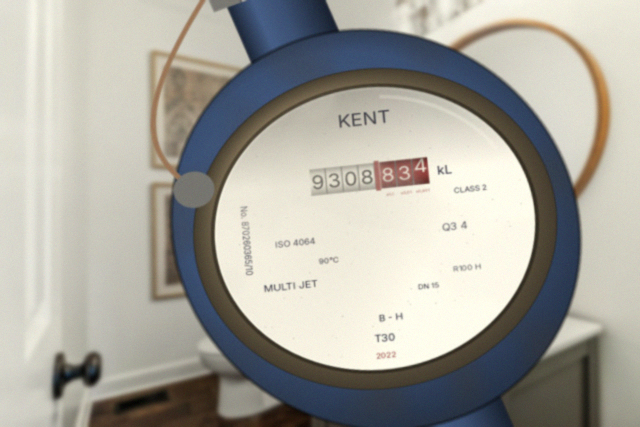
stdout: 9308.834 kL
